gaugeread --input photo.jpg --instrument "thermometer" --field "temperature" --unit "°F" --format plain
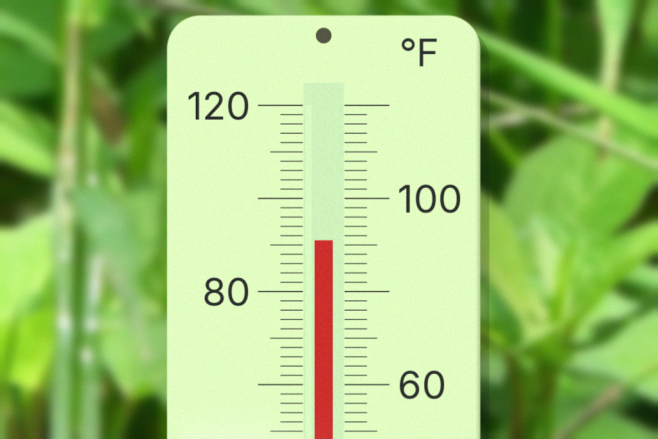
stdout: 91 °F
